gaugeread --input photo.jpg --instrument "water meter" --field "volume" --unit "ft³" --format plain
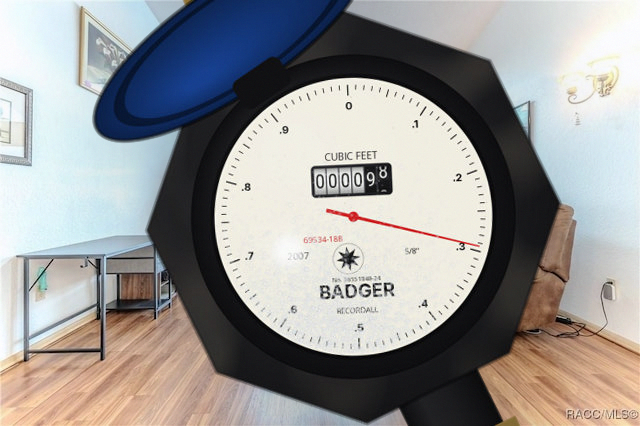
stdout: 98.29 ft³
